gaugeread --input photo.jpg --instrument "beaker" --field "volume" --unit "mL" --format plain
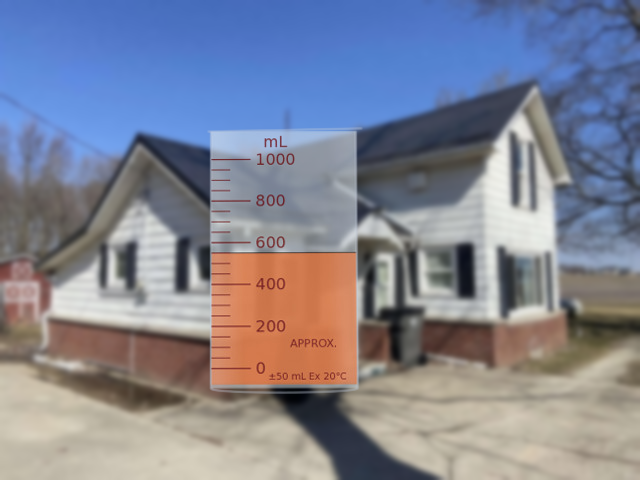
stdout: 550 mL
